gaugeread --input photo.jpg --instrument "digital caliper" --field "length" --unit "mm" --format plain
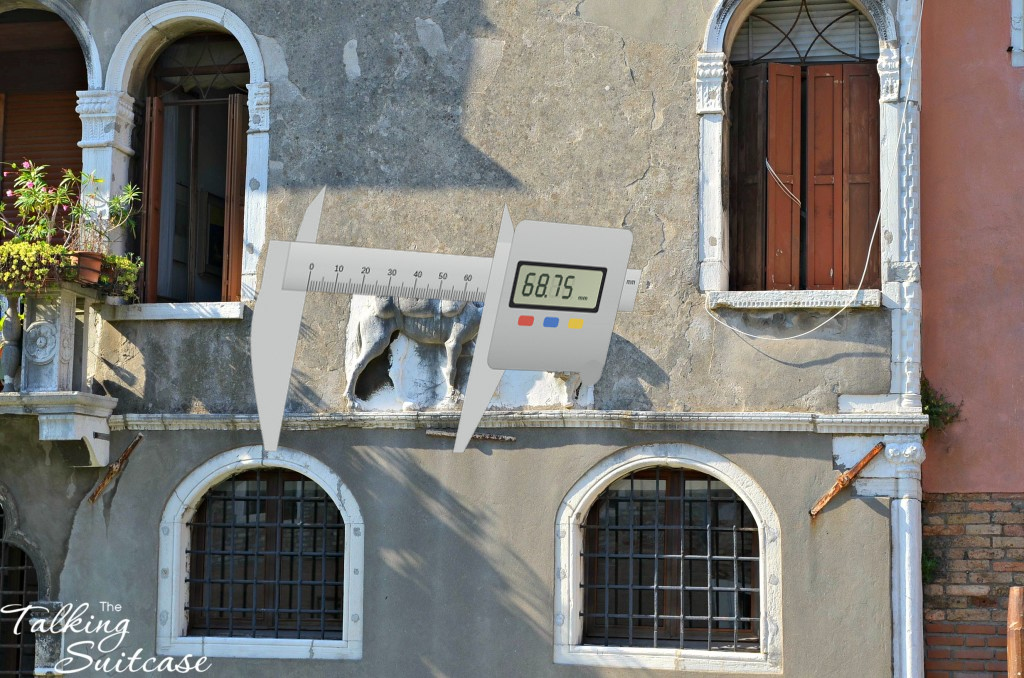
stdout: 68.75 mm
